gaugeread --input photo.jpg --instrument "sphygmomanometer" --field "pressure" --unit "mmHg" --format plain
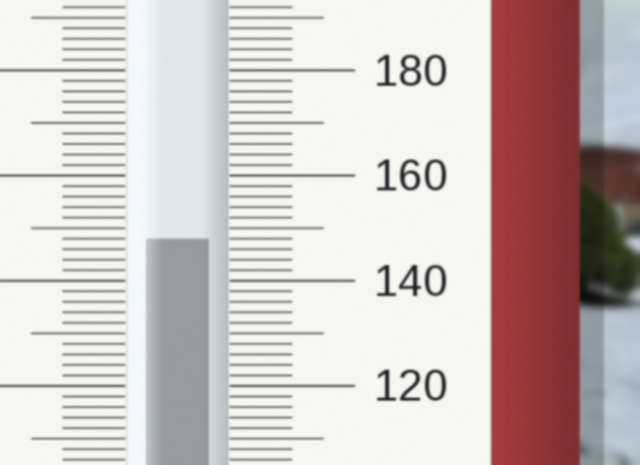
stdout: 148 mmHg
